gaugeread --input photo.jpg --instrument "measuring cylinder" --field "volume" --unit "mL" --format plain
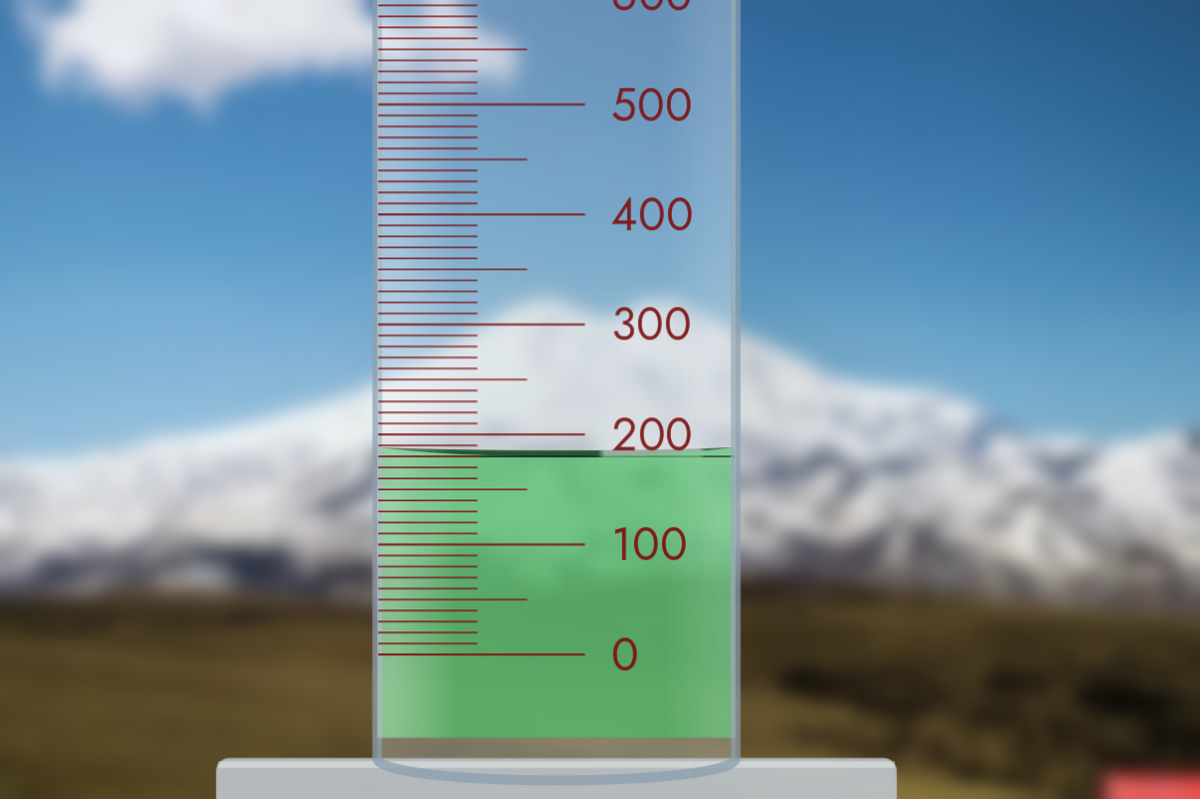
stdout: 180 mL
